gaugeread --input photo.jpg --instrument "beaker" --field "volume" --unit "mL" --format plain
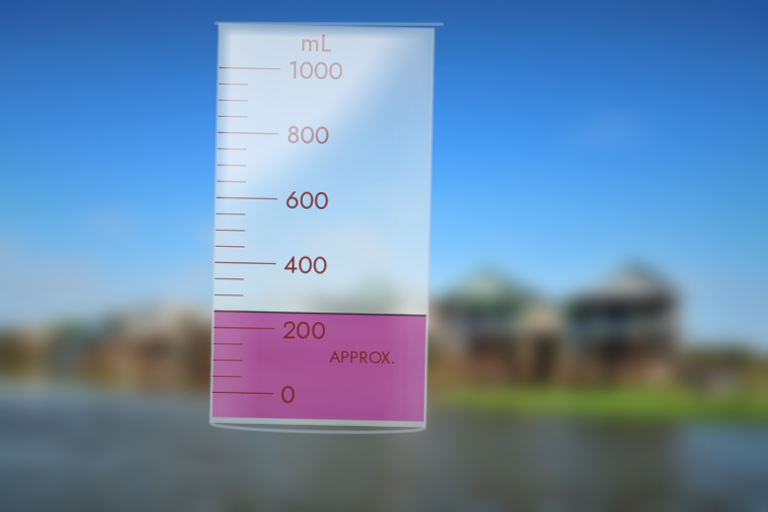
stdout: 250 mL
